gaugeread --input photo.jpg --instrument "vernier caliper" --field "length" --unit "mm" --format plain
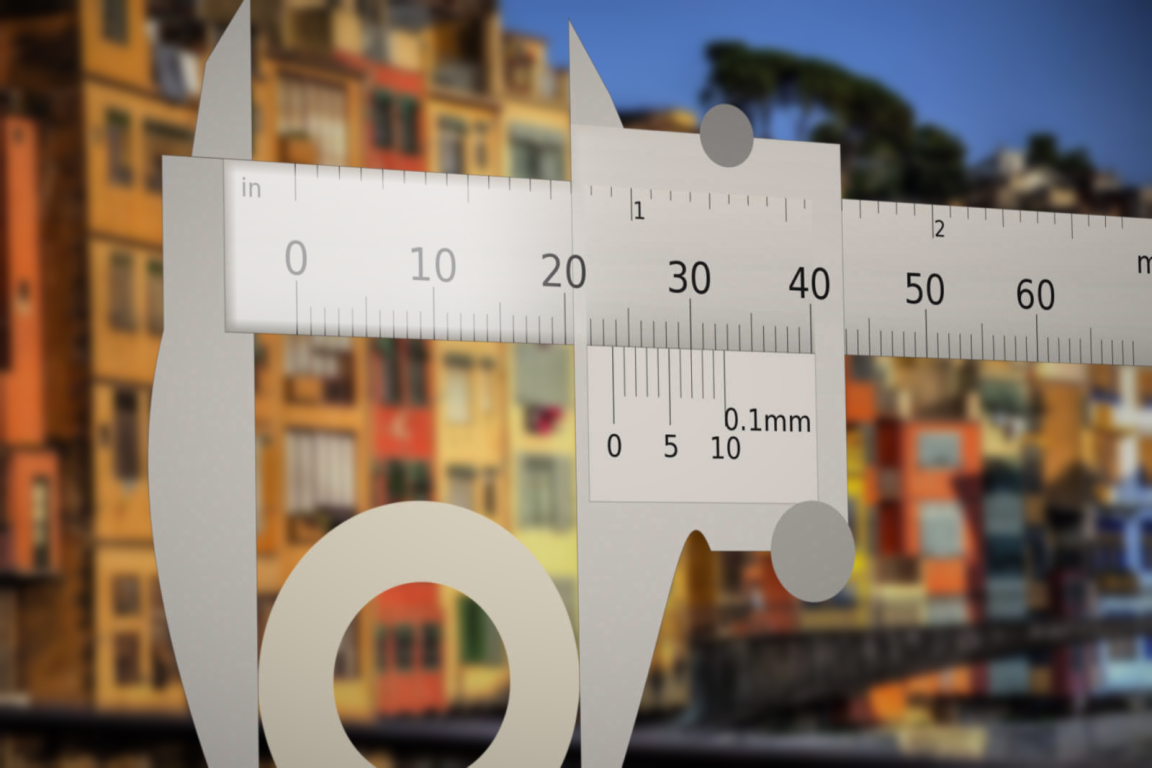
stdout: 23.7 mm
